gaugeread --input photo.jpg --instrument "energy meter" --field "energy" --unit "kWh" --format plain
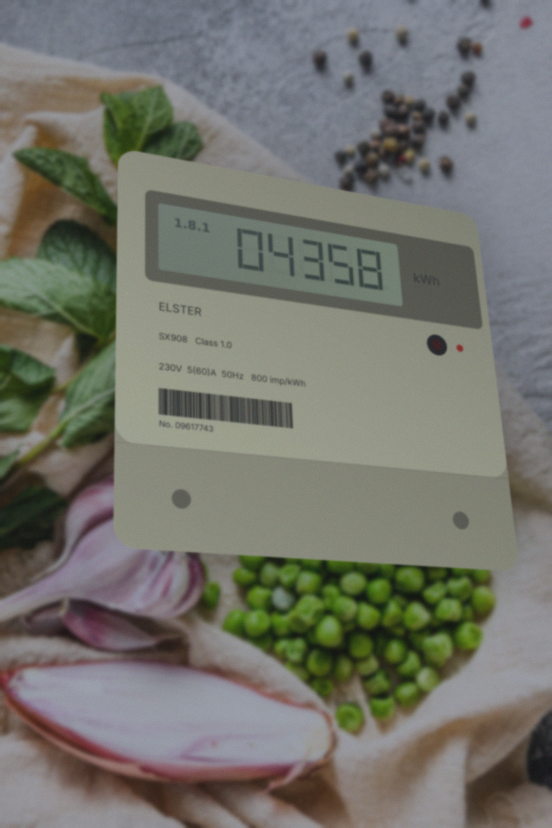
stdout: 4358 kWh
